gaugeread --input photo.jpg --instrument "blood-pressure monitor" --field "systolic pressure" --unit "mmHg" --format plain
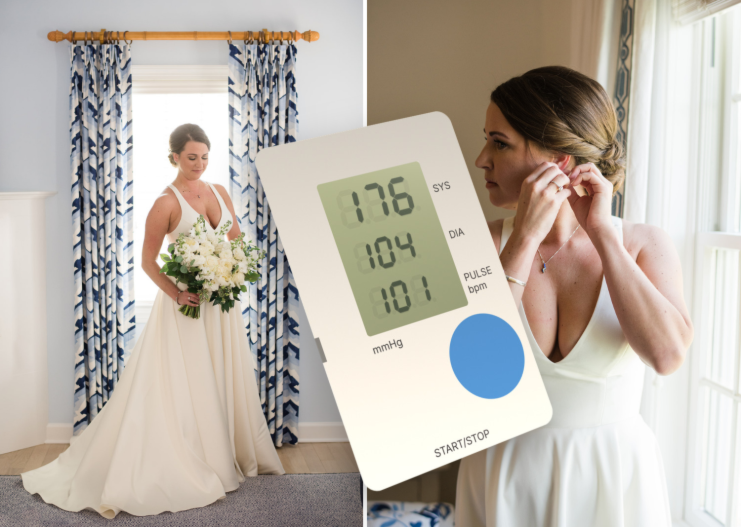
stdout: 176 mmHg
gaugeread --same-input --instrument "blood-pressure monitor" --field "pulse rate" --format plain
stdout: 101 bpm
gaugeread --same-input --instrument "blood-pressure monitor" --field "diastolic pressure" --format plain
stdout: 104 mmHg
